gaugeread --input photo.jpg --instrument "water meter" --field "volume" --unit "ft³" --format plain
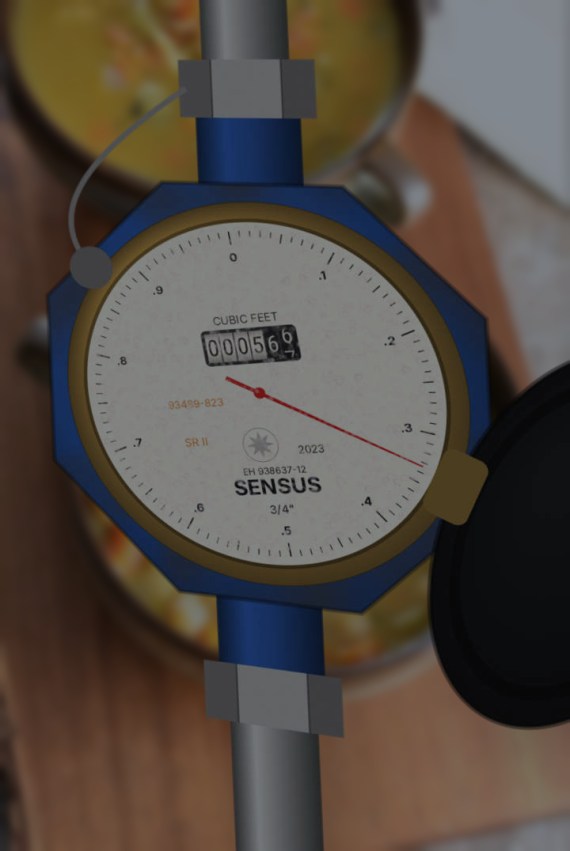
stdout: 566.33 ft³
